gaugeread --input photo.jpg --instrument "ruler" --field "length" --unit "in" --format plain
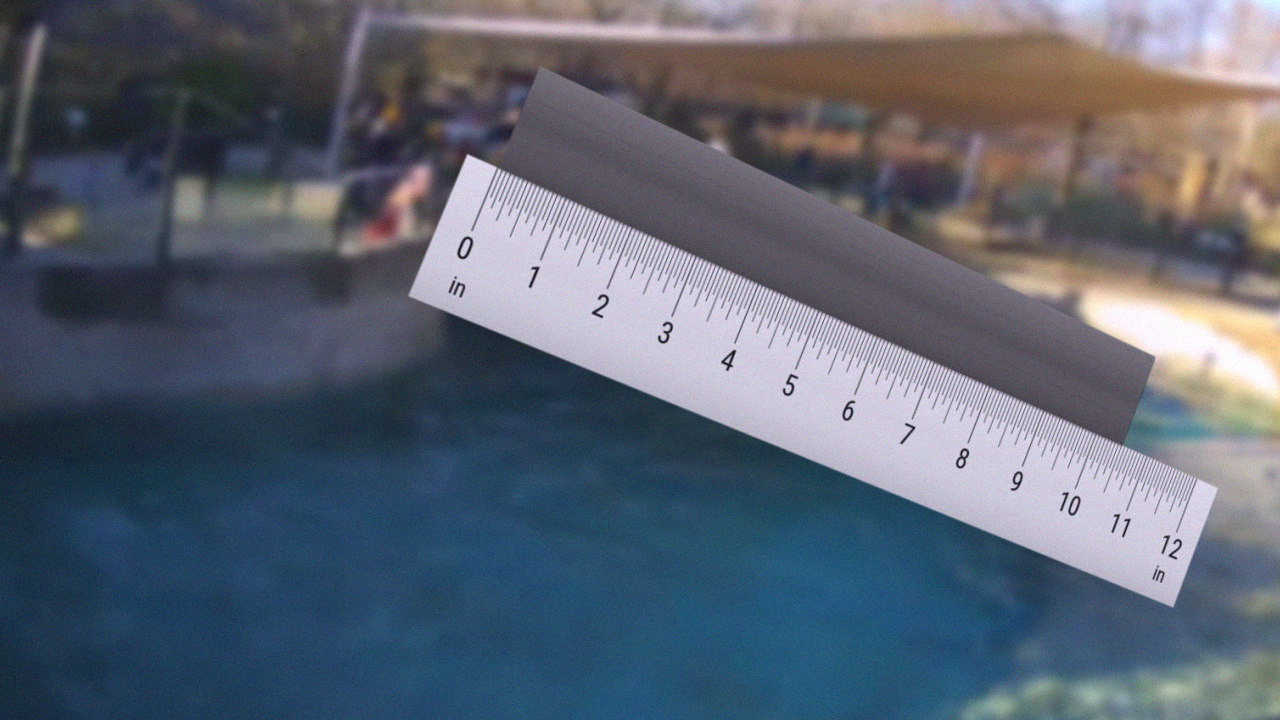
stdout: 10.5 in
